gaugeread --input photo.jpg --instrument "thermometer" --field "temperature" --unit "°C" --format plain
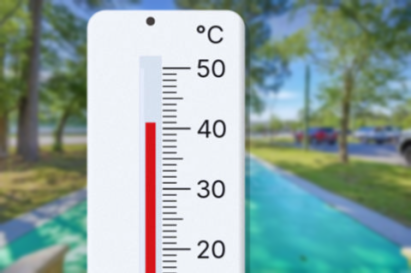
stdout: 41 °C
